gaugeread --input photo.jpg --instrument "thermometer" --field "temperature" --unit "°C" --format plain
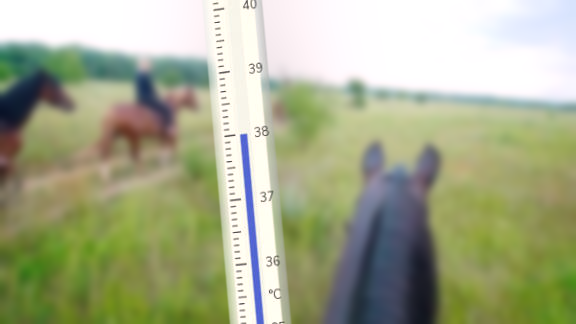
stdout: 38 °C
